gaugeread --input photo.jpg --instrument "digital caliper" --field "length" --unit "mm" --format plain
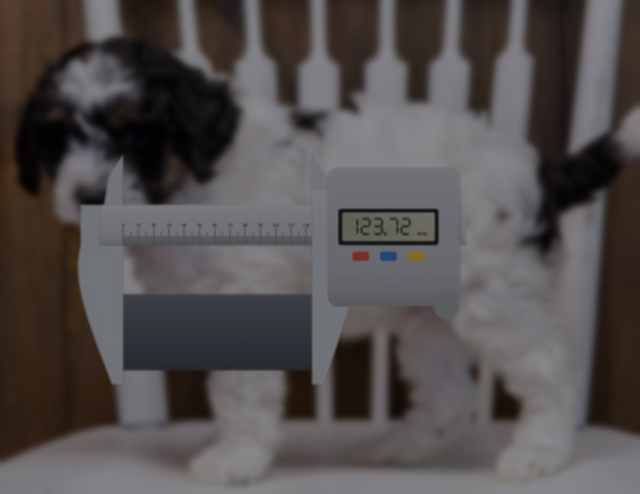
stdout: 123.72 mm
